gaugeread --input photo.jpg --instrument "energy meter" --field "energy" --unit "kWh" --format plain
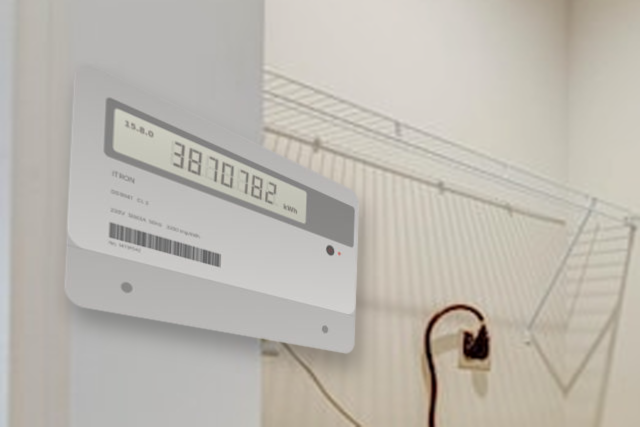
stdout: 3870782 kWh
